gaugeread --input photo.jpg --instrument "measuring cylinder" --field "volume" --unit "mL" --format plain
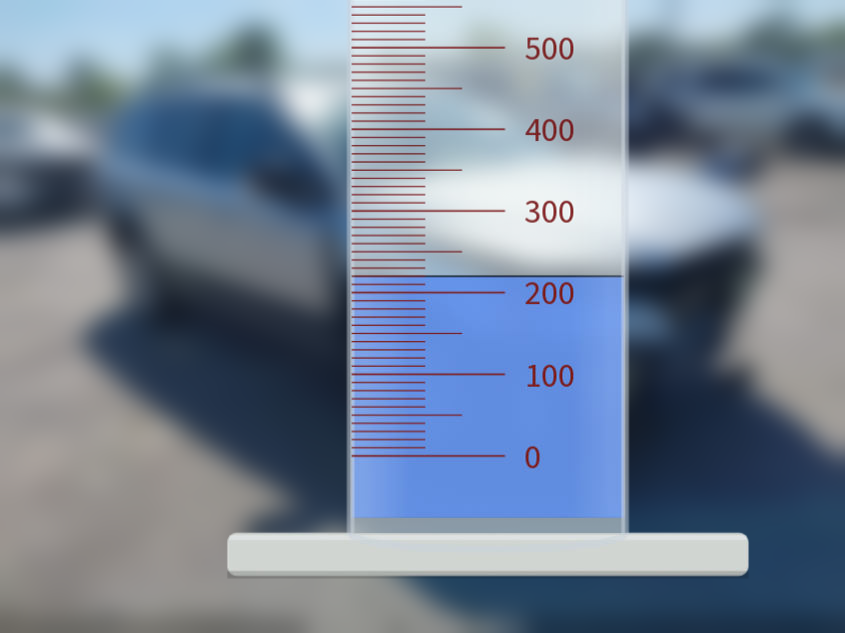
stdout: 220 mL
